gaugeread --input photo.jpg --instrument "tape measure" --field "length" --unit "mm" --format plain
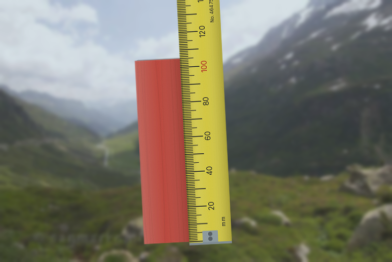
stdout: 105 mm
